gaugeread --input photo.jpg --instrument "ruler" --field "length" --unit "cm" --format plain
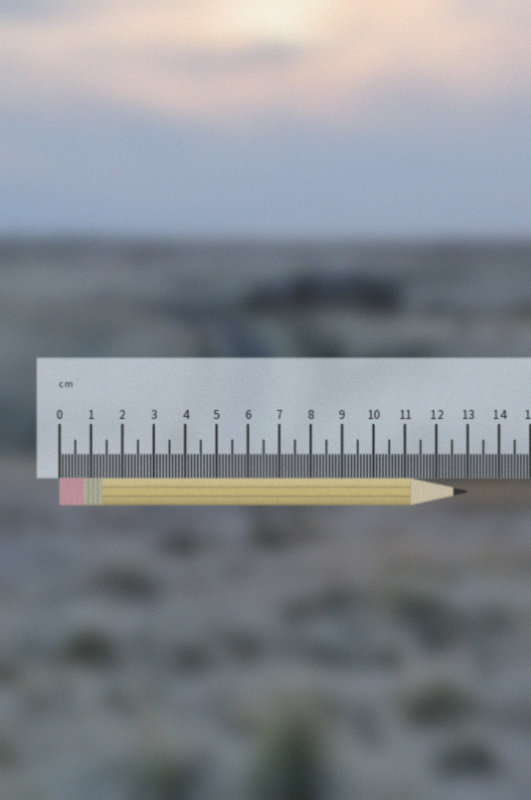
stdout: 13 cm
